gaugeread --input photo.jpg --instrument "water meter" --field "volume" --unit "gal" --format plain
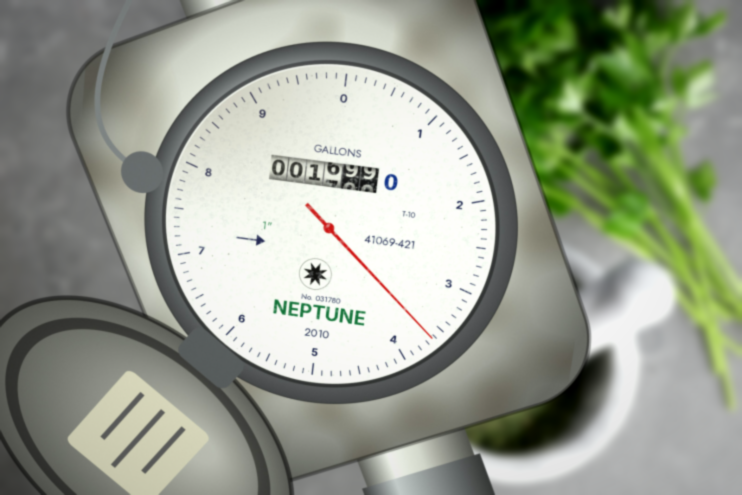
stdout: 16993.6 gal
